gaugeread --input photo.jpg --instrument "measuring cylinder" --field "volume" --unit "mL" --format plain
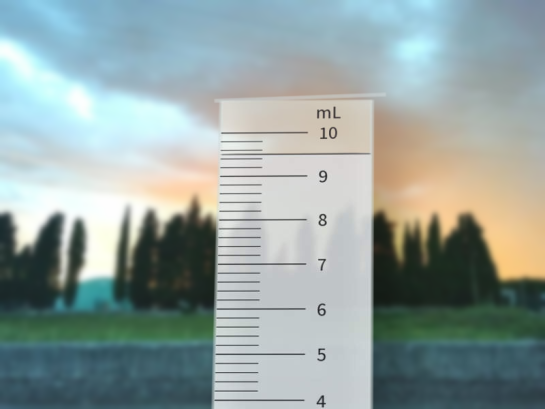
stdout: 9.5 mL
